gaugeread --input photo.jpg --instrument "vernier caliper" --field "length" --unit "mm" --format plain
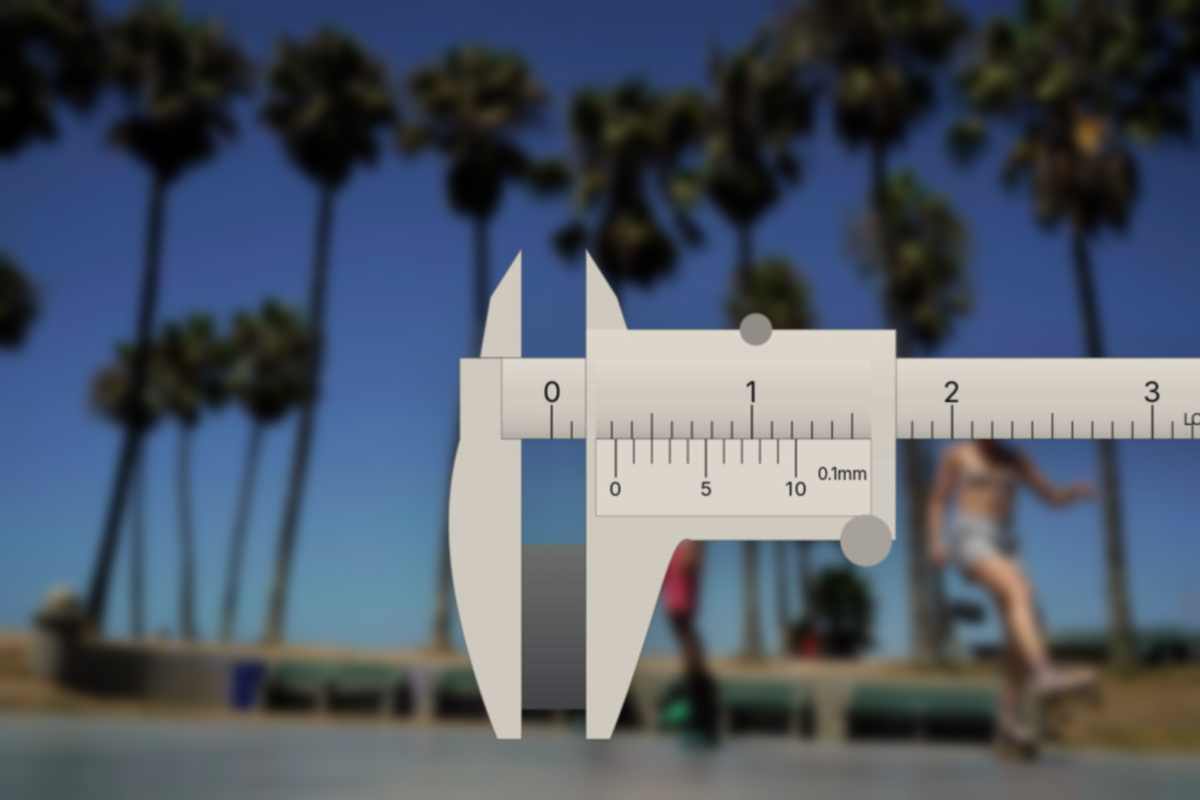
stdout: 3.2 mm
